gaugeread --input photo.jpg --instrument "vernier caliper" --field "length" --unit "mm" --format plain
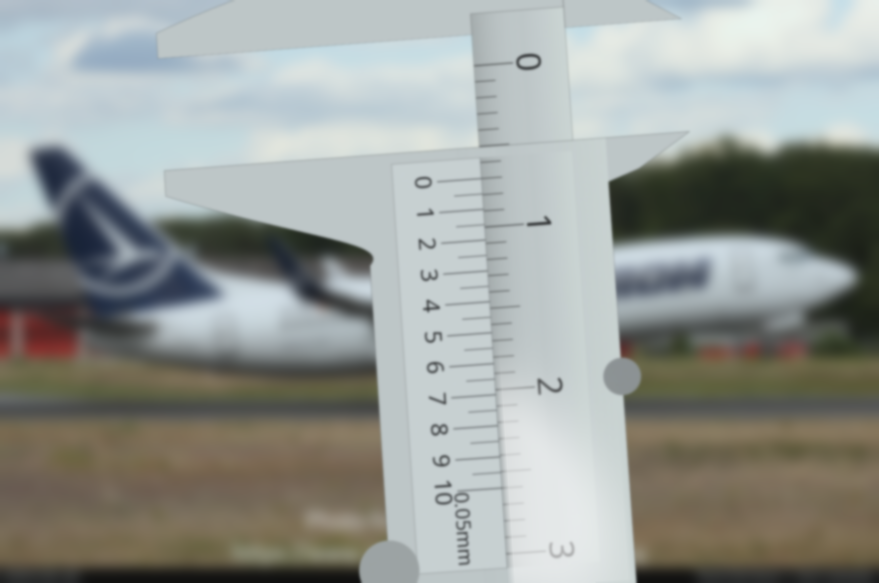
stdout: 7.0 mm
